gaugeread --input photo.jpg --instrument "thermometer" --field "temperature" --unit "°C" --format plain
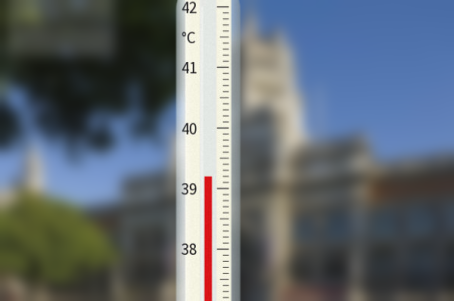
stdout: 39.2 °C
